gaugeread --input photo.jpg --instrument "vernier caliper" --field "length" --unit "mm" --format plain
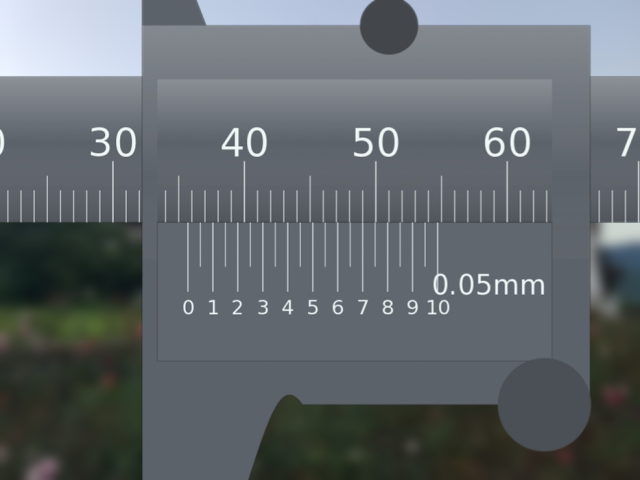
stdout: 35.7 mm
